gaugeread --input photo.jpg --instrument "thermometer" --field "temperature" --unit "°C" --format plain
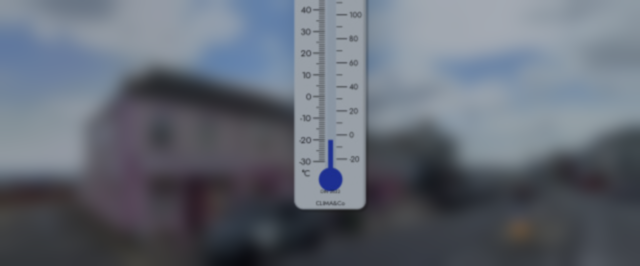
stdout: -20 °C
